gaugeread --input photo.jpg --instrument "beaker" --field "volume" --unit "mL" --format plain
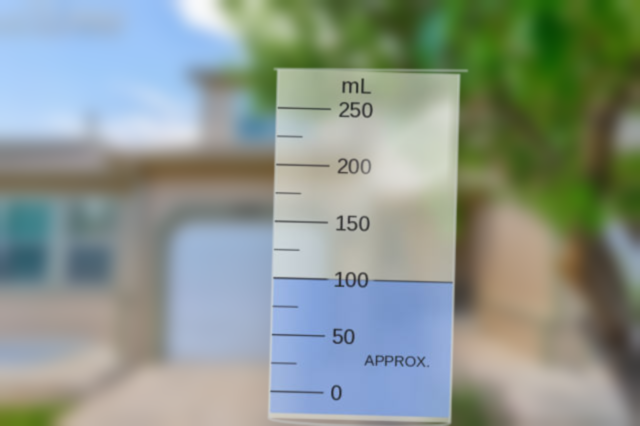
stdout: 100 mL
